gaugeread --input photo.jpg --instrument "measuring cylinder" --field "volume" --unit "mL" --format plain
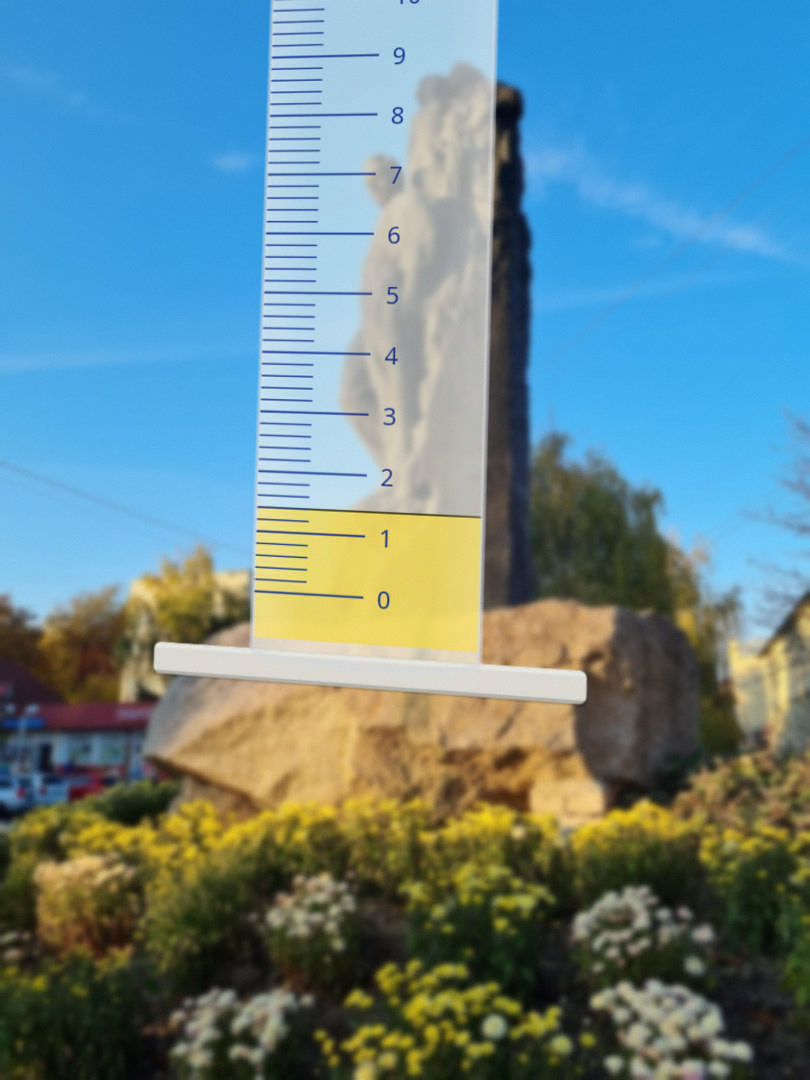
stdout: 1.4 mL
